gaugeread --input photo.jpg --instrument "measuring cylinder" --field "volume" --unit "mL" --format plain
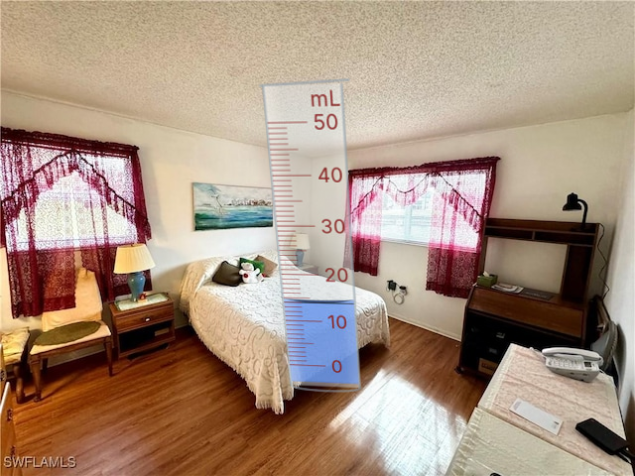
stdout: 14 mL
